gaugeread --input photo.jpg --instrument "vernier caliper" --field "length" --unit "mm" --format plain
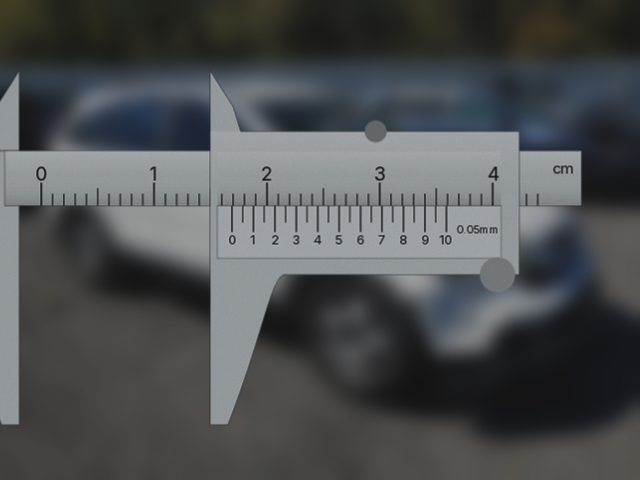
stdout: 16.9 mm
